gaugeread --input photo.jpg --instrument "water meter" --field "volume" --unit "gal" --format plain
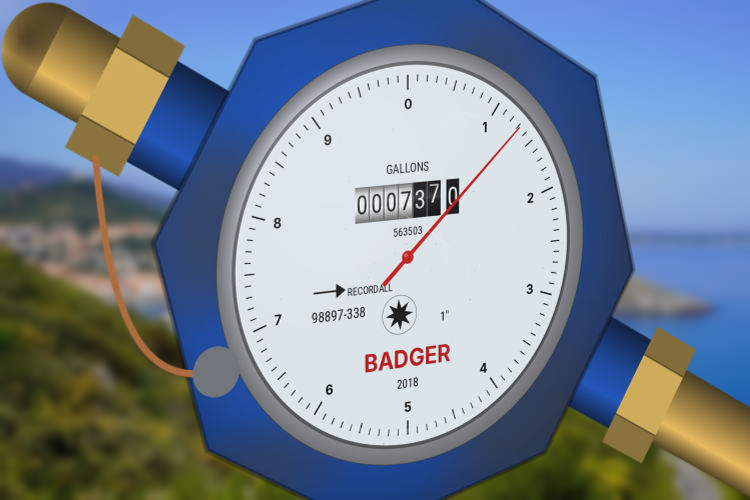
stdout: 7371.3 gal
